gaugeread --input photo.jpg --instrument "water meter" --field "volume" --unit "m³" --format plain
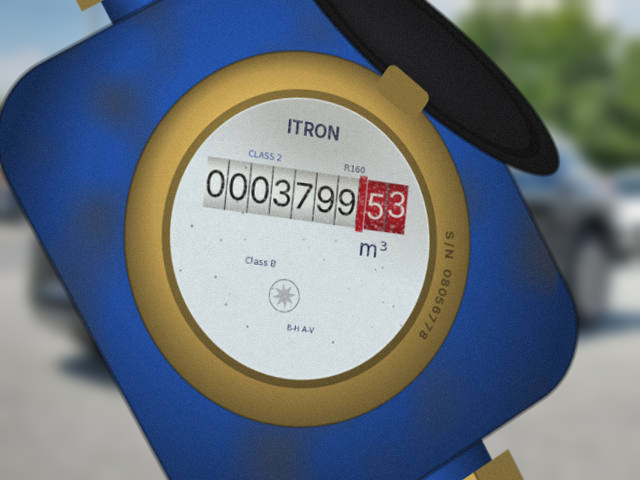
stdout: 3799.53 m³
